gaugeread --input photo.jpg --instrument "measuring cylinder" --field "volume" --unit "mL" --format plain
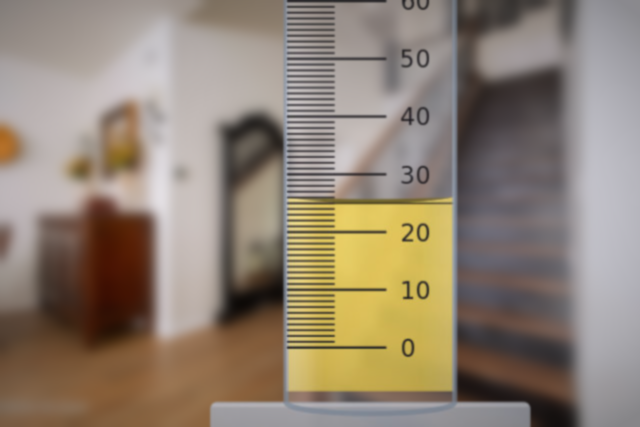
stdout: 25 mL
